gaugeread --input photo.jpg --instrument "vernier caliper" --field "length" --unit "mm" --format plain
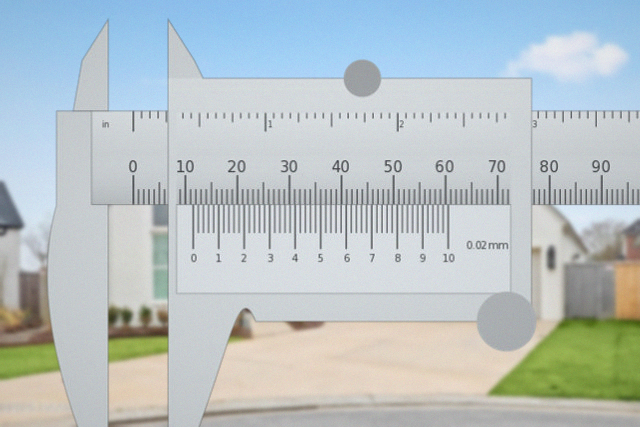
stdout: 11.5 mm
